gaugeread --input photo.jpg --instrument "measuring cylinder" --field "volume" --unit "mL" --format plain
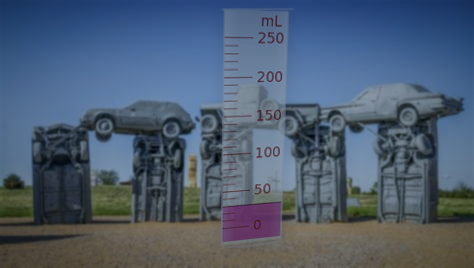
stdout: 30 mL
